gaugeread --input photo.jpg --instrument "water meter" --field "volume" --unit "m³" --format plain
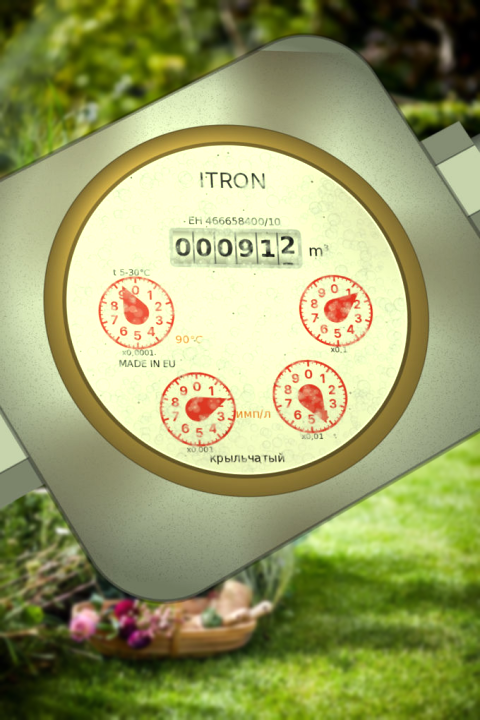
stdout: 912.1419 m³
